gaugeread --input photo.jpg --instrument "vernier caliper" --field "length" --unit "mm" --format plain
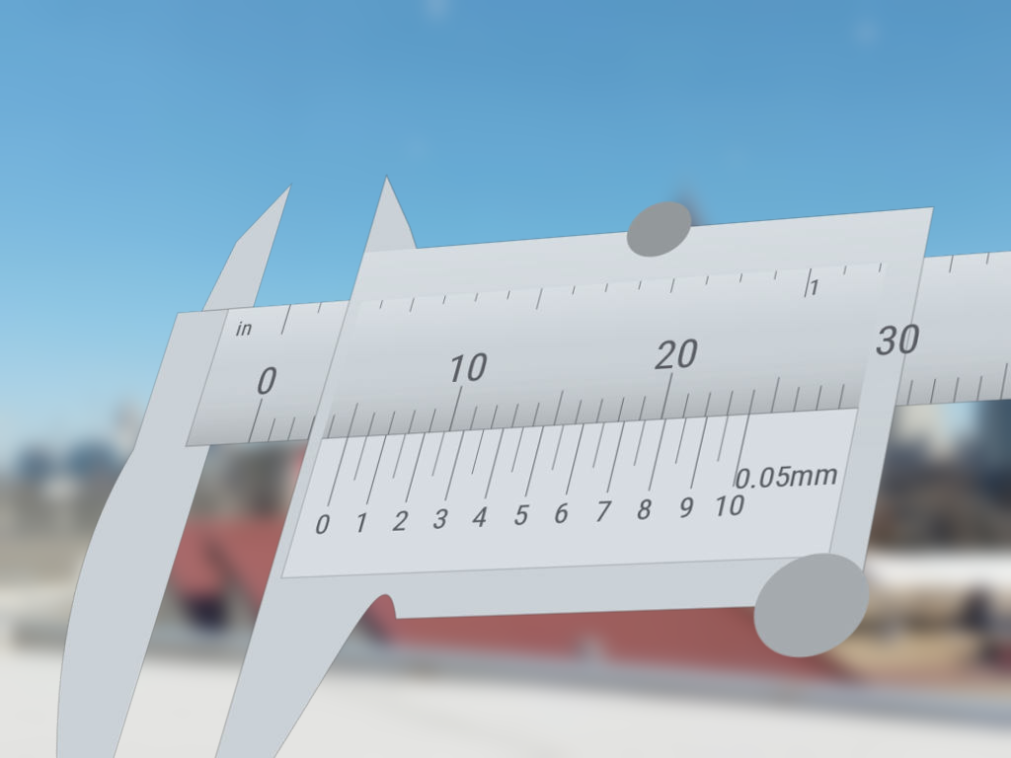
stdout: 5.0 mm
